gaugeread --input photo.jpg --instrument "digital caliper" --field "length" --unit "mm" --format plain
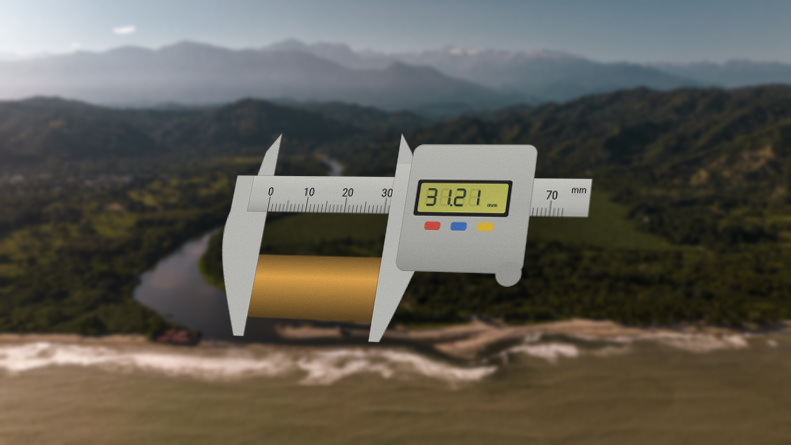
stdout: 31.21 mm
